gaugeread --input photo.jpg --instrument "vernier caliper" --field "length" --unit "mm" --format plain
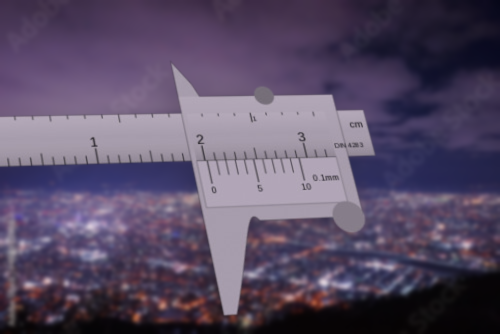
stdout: 20.2 mm
